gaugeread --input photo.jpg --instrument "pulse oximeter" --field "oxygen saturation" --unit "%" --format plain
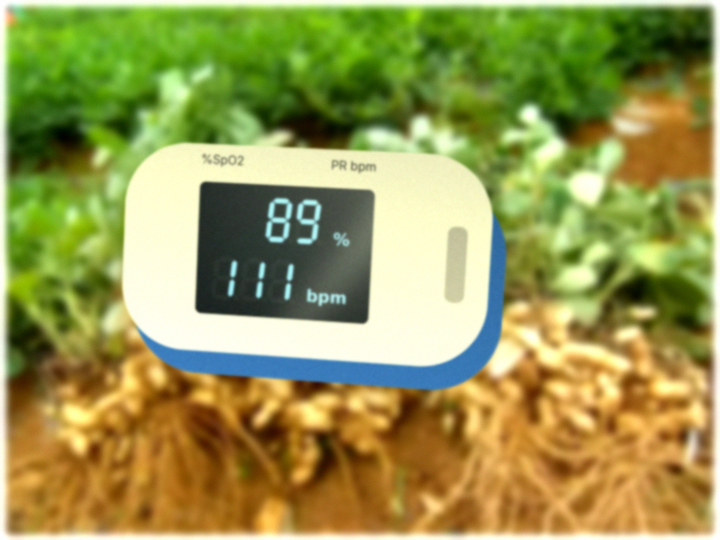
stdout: 89 %
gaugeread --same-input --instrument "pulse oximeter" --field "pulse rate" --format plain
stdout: 111 bpm
